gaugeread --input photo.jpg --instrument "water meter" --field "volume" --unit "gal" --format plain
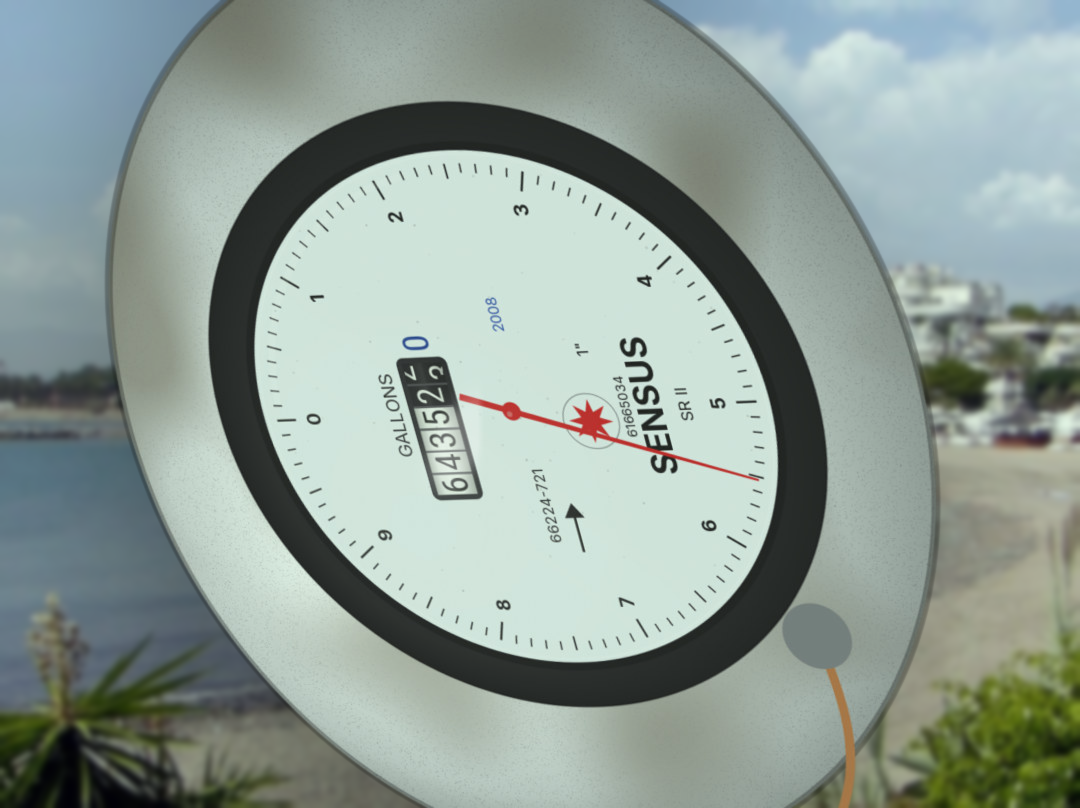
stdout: 6435225.5 gal
